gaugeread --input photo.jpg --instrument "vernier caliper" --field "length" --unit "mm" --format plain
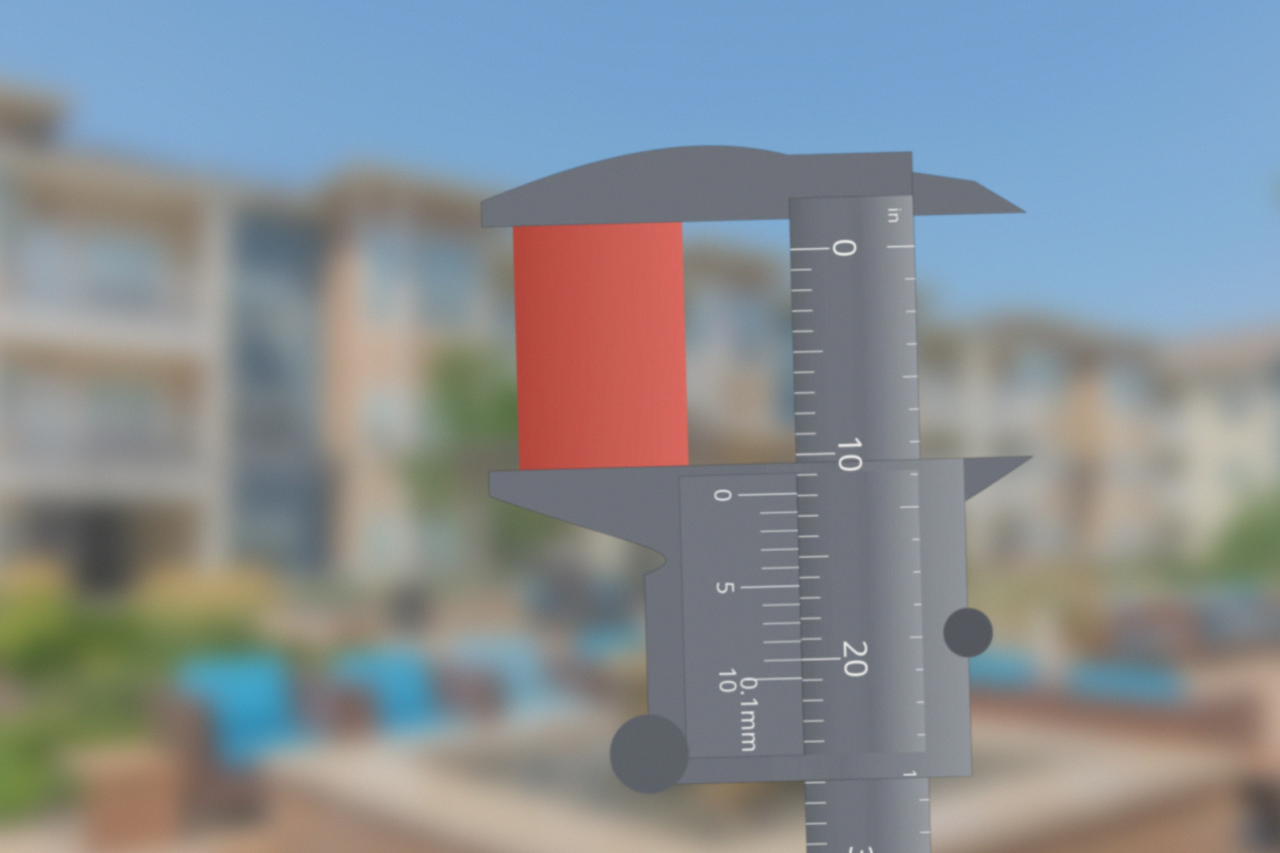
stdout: 11.9 mm
